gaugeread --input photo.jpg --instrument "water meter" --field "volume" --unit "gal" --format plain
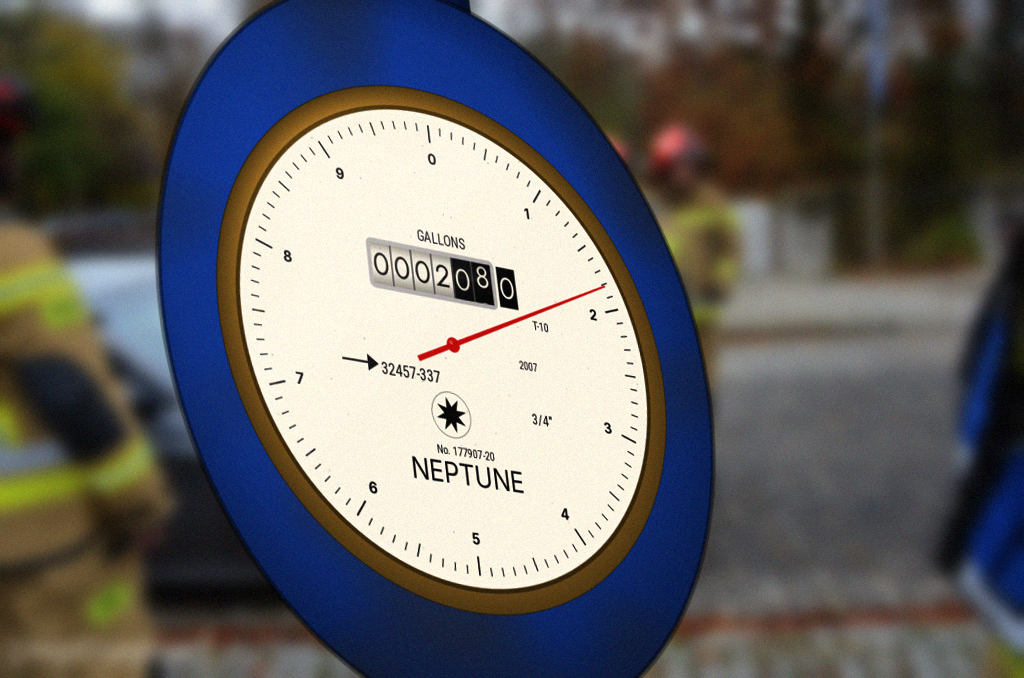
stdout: 2081.8 gal
